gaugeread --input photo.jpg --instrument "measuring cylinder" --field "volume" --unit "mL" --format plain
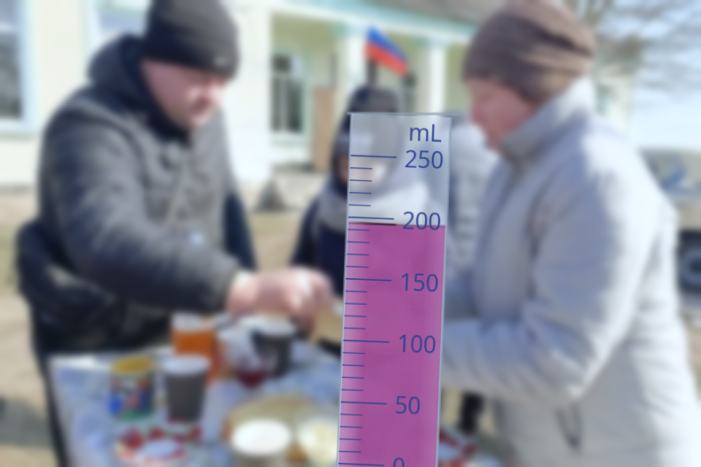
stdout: 195 mL
